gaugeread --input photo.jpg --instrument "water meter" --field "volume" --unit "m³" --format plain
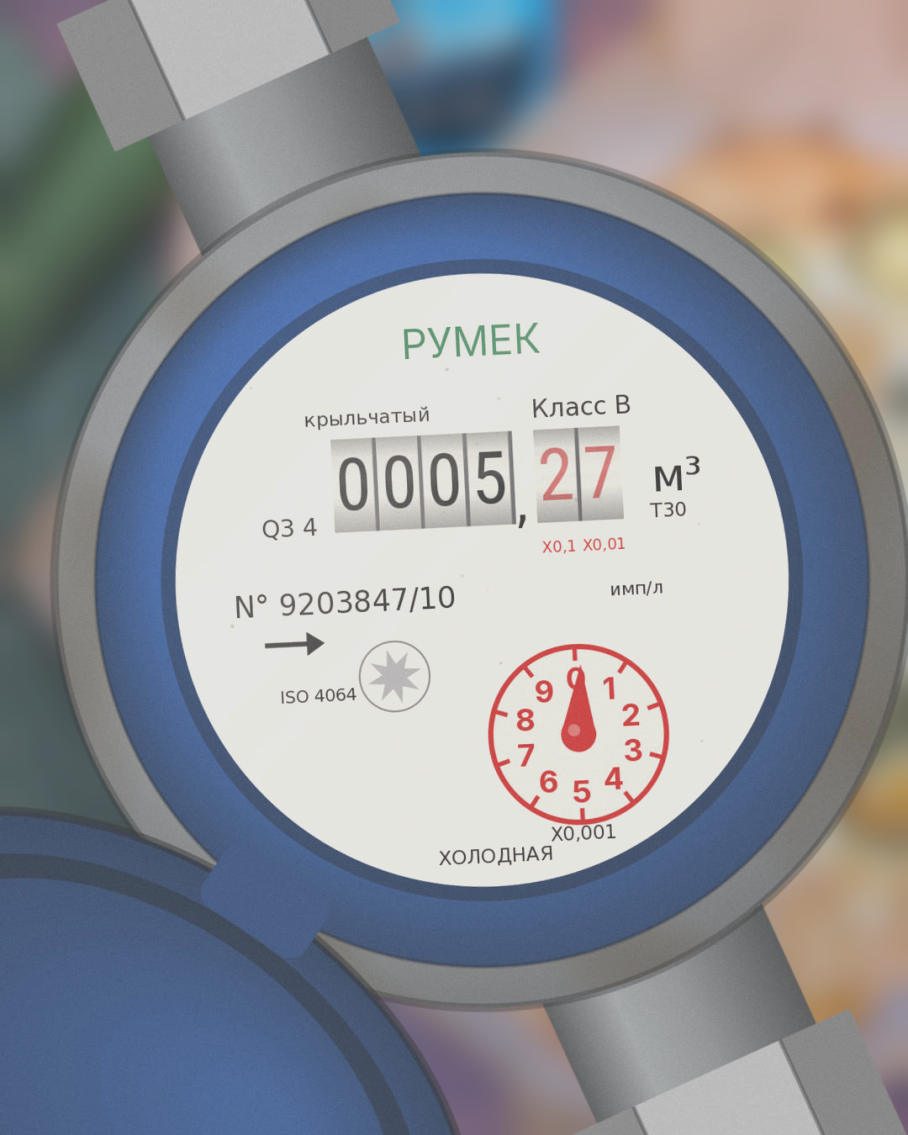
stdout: 5.270 m³
